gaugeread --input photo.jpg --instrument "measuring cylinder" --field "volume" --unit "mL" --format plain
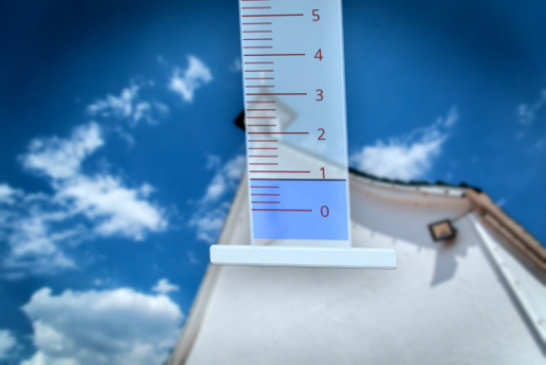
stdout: 0.8 mL
